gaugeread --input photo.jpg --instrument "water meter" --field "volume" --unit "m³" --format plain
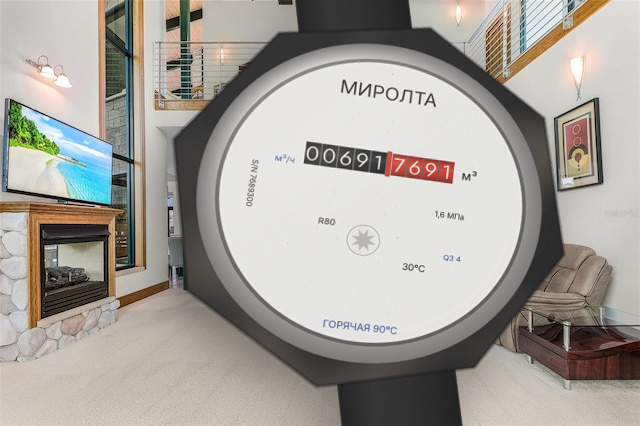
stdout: 691.7691 m³
